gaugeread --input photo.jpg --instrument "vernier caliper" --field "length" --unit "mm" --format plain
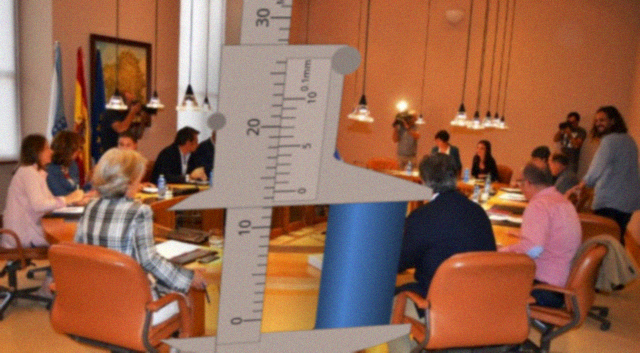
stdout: 13.6 mm
